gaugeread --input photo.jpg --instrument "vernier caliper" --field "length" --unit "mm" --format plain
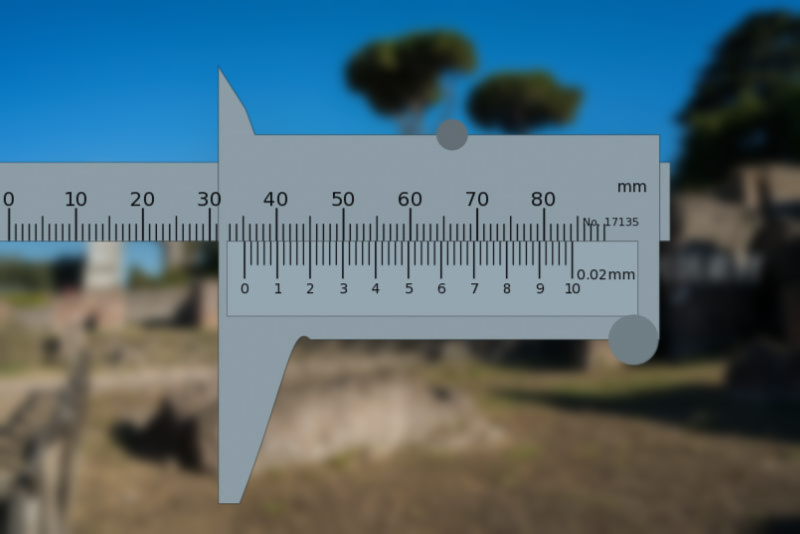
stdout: 35.2 mm
